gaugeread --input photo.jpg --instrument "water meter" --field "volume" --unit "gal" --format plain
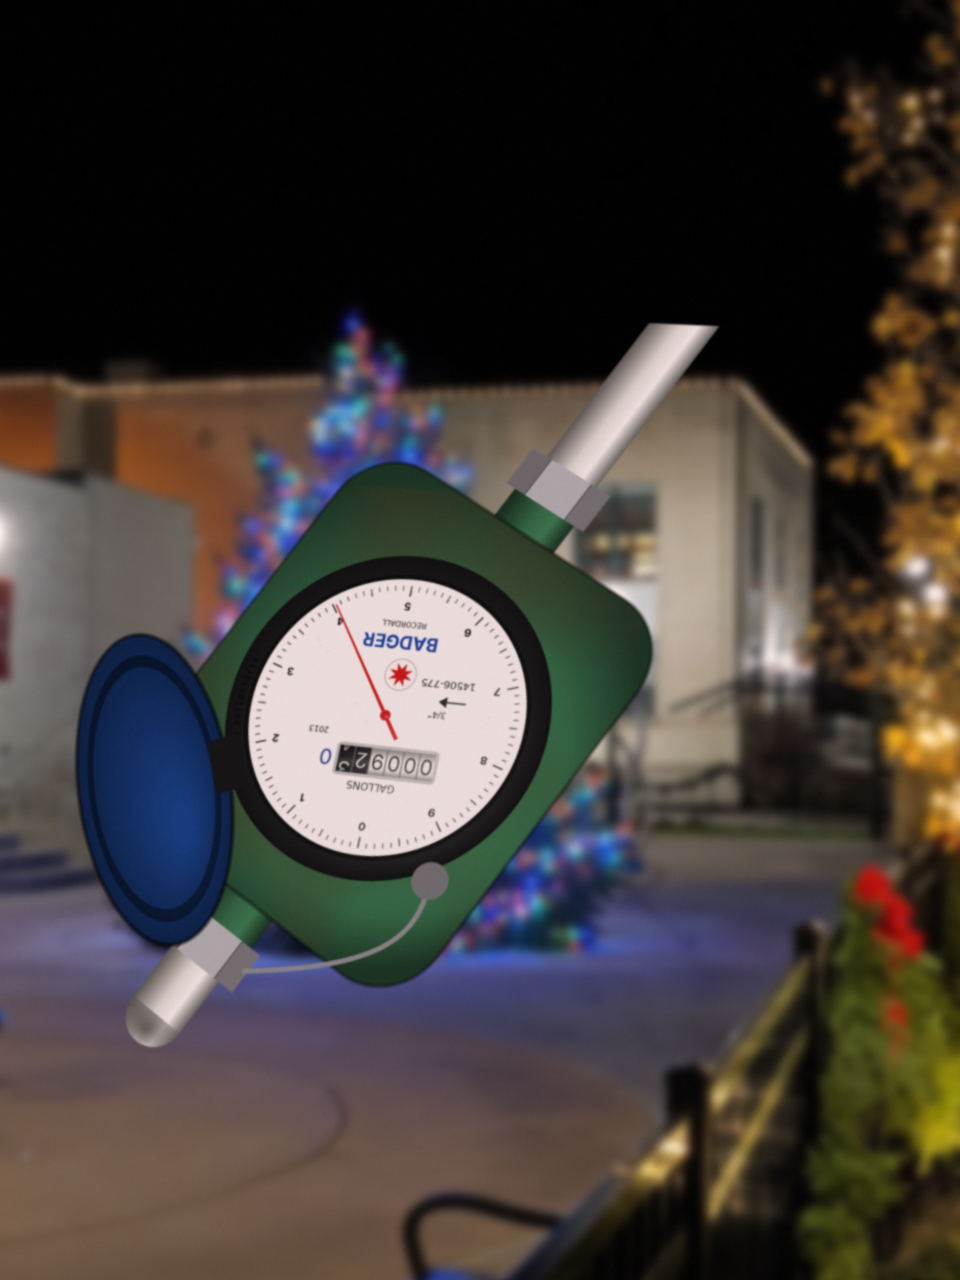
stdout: 9234.0 gal
